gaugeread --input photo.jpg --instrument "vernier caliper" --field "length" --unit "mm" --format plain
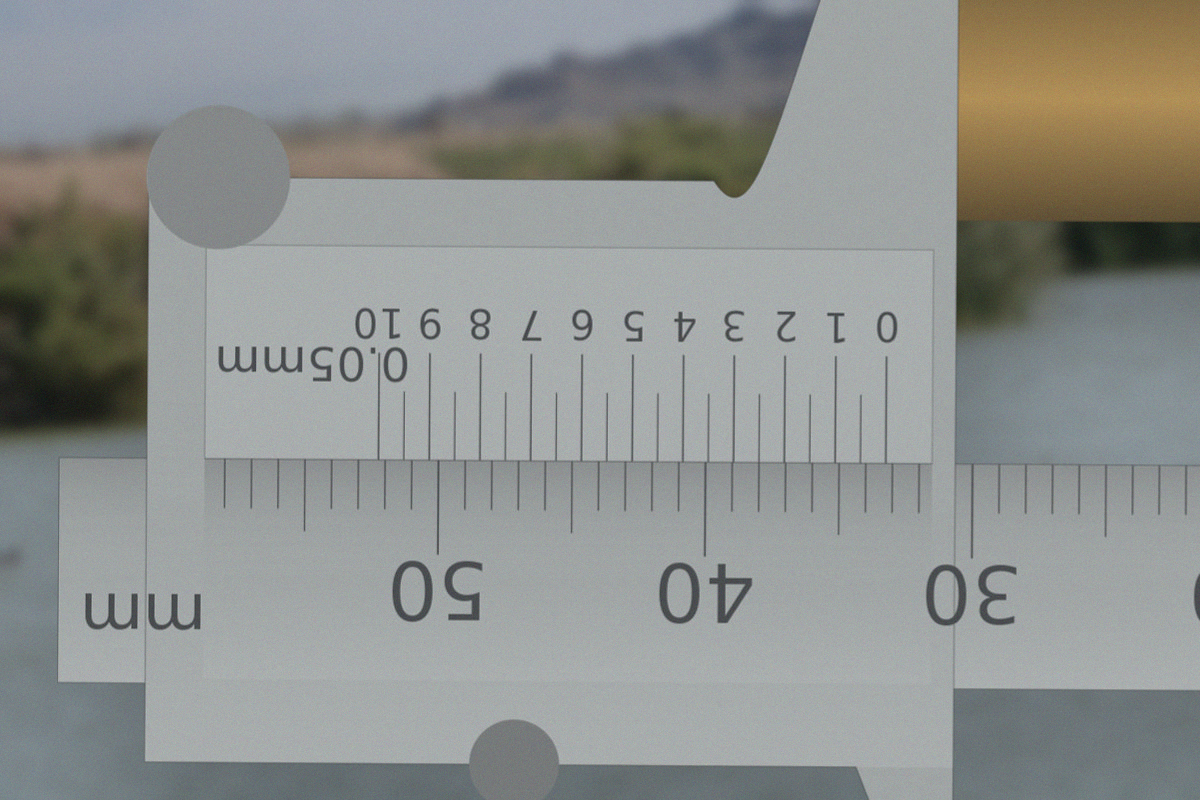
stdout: 33.25 mm
